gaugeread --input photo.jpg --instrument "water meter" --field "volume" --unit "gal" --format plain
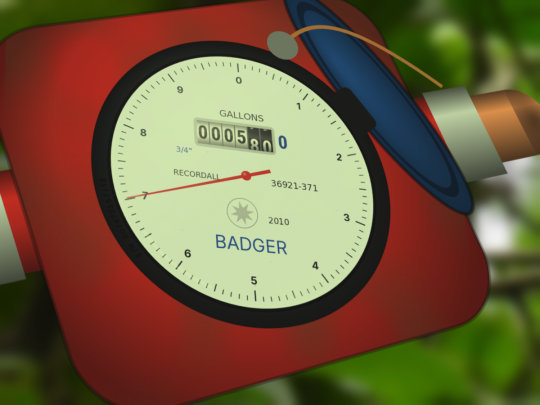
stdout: 5797.0 gal
